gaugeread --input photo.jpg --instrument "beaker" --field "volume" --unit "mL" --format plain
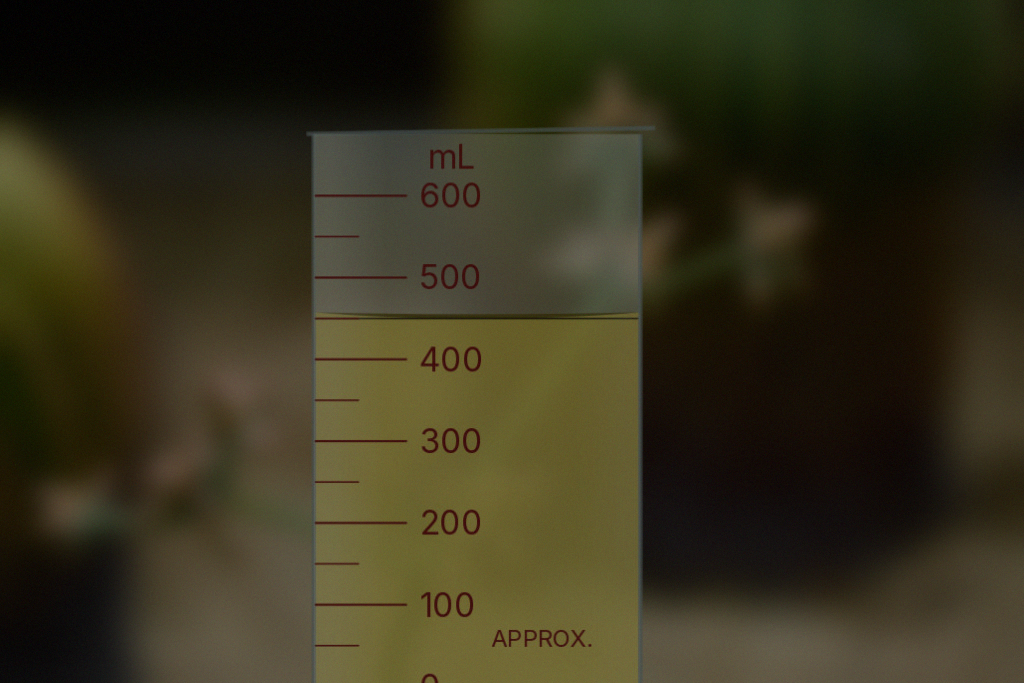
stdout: 450 mL
